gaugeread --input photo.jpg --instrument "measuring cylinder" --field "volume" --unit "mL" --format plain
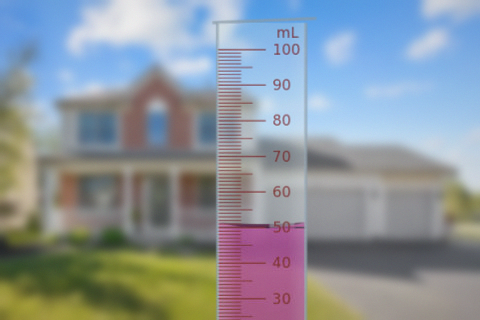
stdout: 50 mL
